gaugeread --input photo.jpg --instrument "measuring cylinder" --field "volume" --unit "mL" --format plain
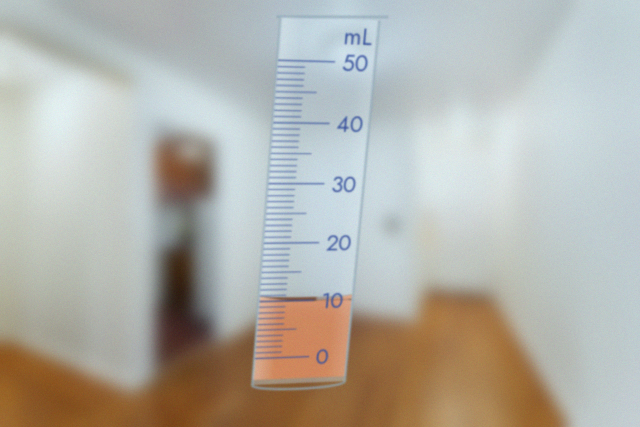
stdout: 10 mL
